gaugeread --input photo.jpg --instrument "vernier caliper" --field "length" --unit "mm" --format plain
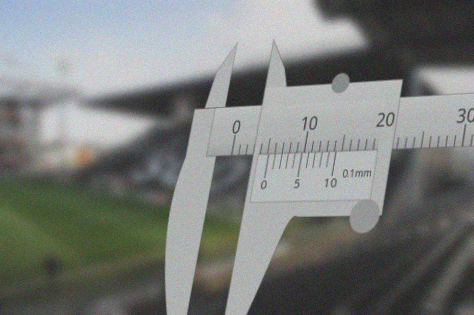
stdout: 5.2 mm
